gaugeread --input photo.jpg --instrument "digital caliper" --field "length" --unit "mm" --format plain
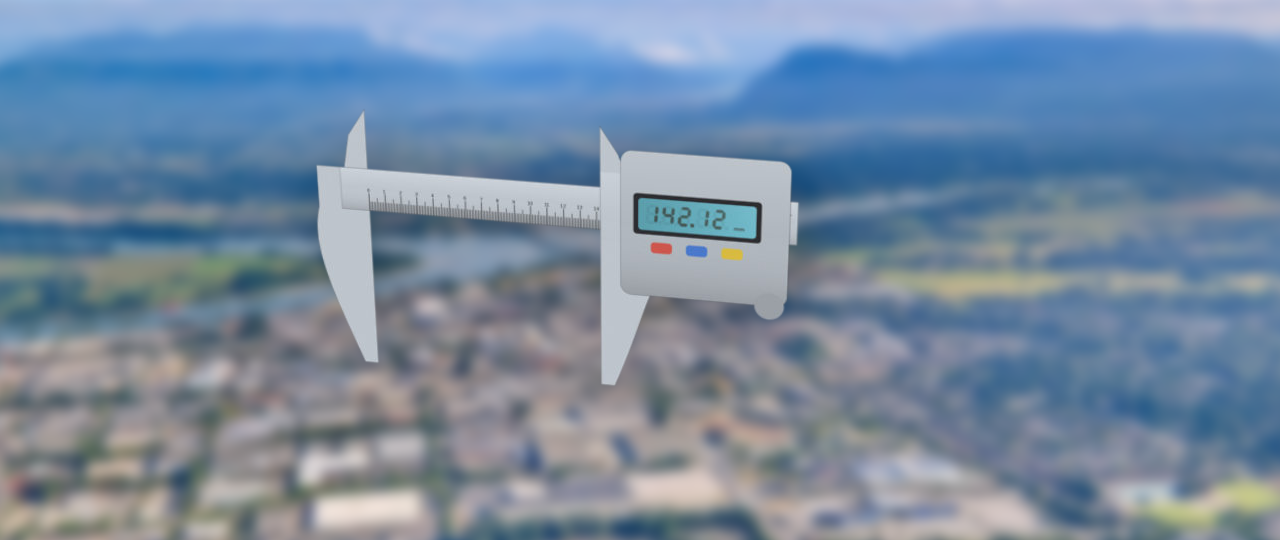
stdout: 142.12 mm
